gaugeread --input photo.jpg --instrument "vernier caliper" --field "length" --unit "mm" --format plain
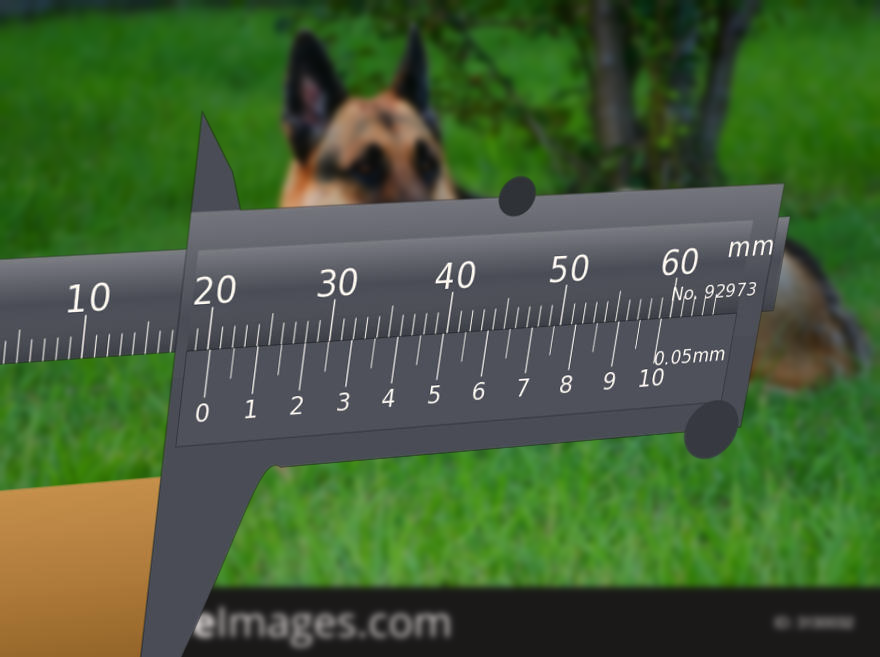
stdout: 20.2 mm
